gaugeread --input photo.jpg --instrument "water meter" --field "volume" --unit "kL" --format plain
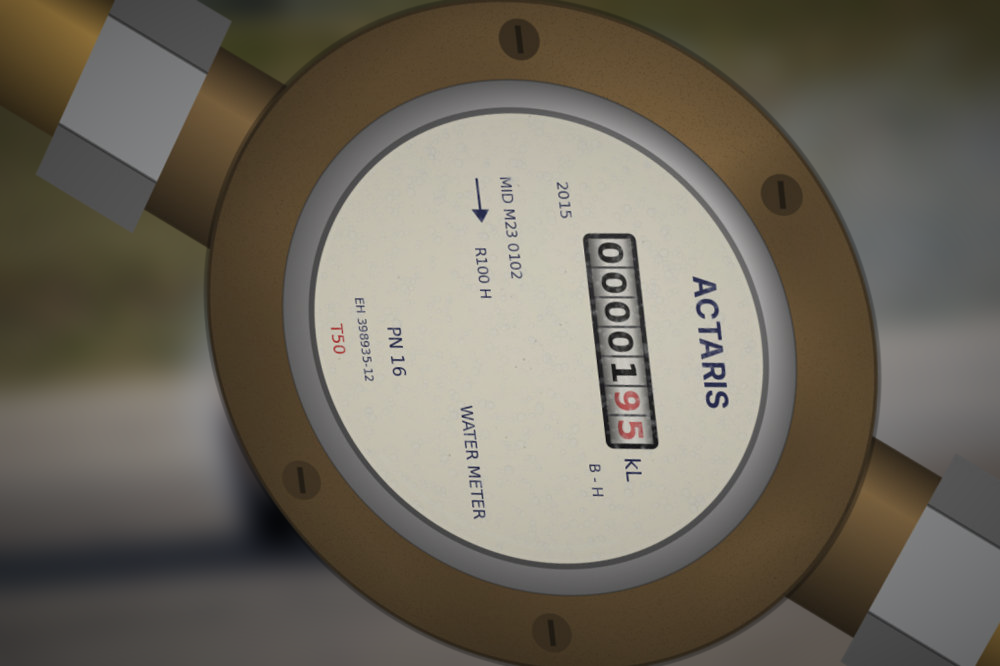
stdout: 1.95 kL
